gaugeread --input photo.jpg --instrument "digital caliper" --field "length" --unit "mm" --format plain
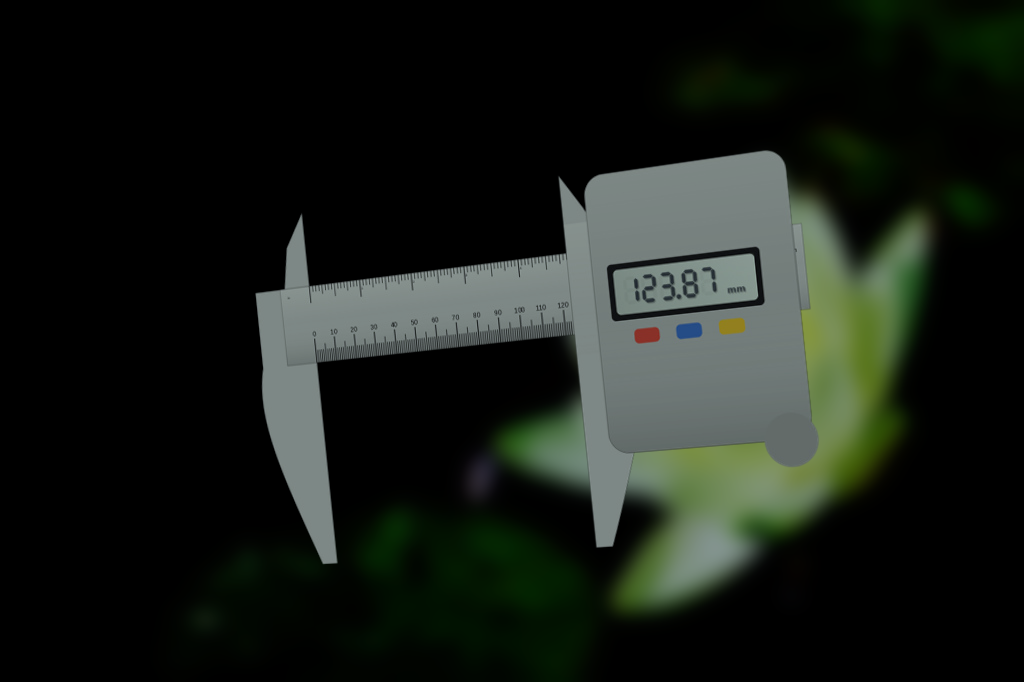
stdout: 123.87 mm
